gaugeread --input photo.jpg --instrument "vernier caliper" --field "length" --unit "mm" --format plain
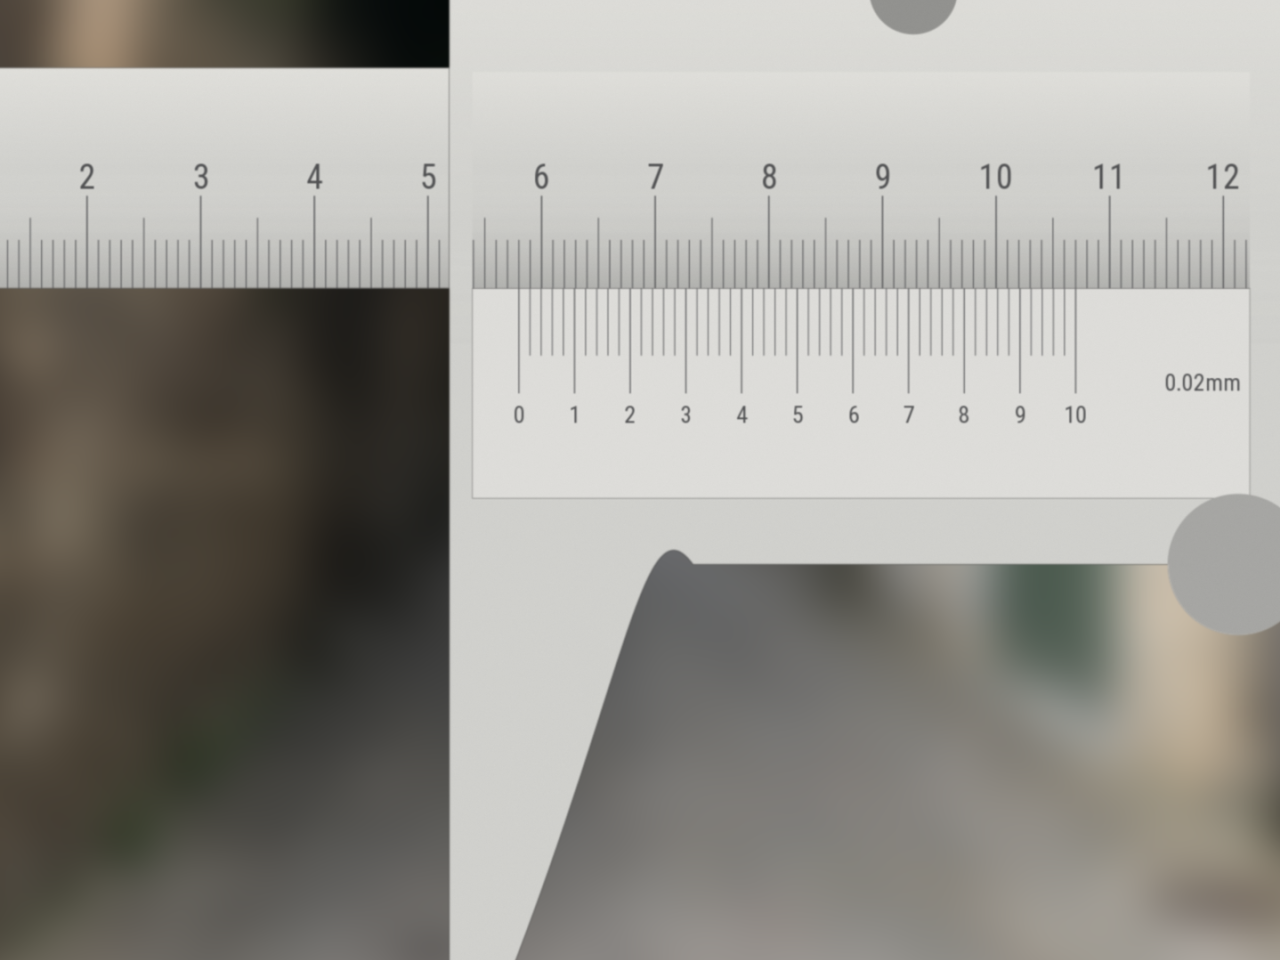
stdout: 58.0 mm
